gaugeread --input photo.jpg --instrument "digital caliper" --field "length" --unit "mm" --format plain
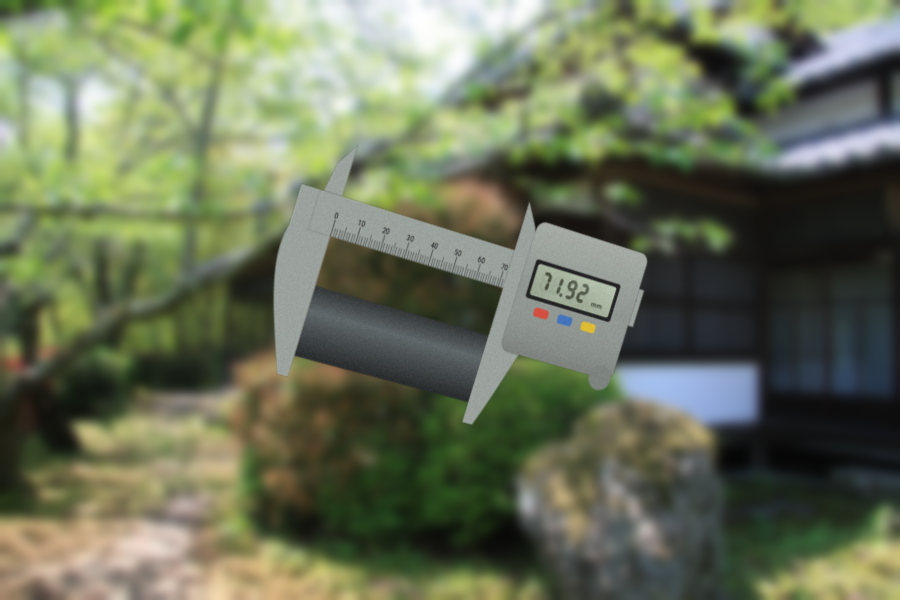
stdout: 71.92 mm
